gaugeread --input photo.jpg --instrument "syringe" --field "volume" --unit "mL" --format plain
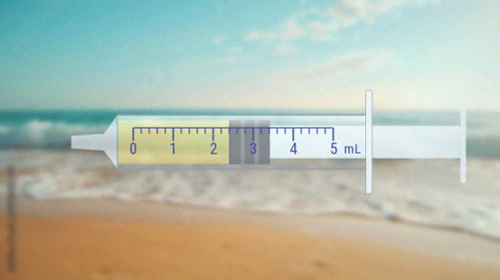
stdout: 2.4 mL
